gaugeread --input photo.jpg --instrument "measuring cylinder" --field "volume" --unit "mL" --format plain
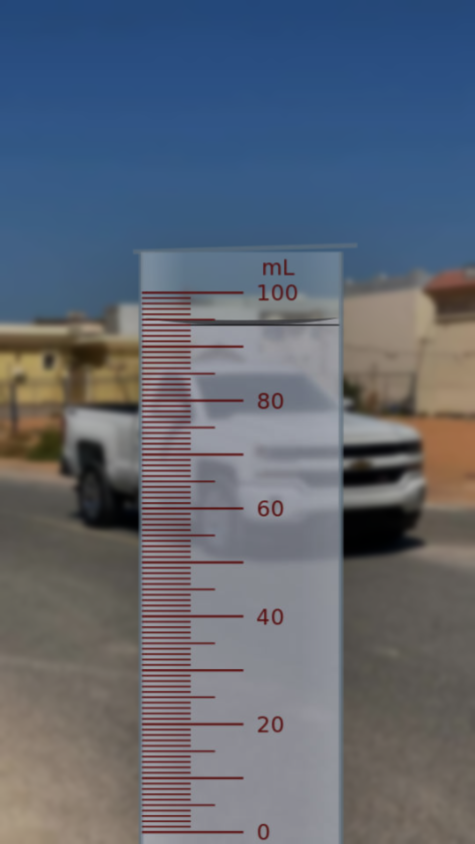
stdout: 94 mL
